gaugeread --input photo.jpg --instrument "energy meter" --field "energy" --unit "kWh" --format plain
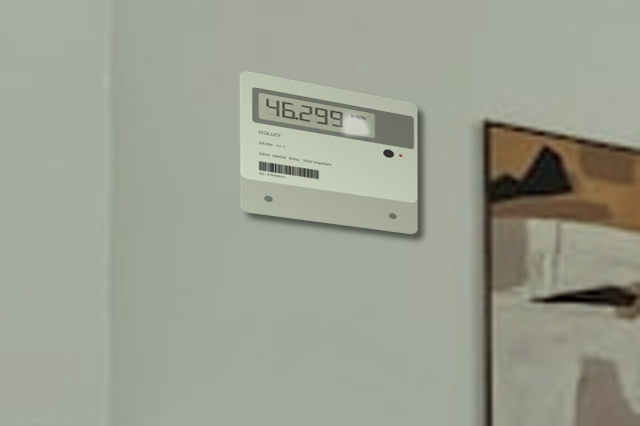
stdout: 46.299 kWh
